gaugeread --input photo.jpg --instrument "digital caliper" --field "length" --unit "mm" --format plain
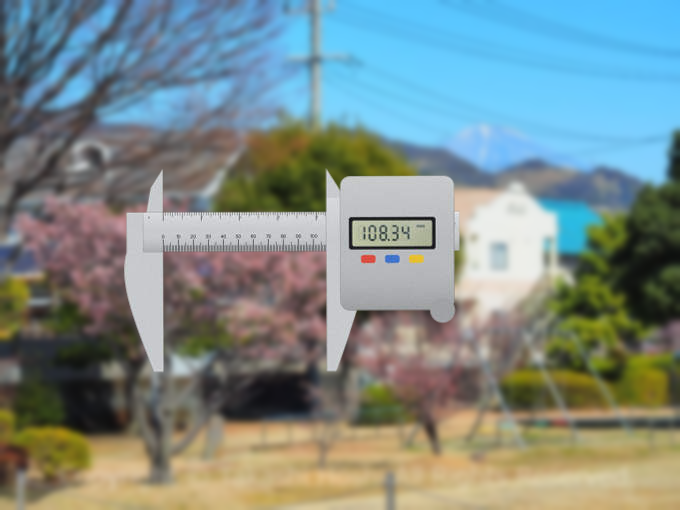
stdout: 108.34 mm
